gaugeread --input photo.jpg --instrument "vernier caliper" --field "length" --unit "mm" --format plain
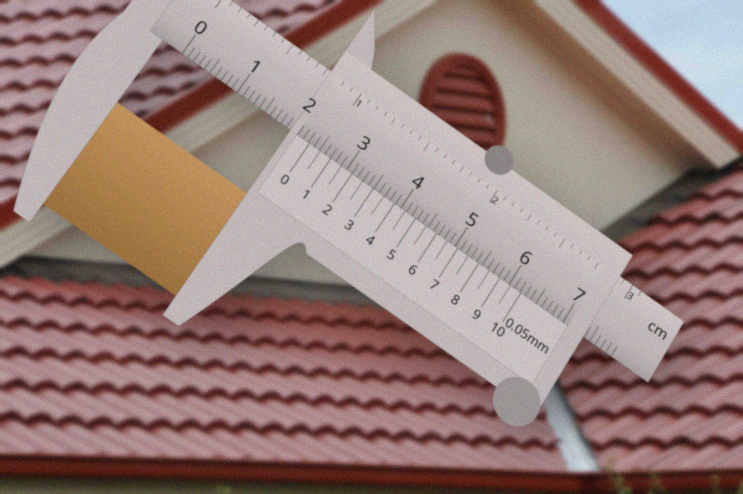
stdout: 23.2 mm
